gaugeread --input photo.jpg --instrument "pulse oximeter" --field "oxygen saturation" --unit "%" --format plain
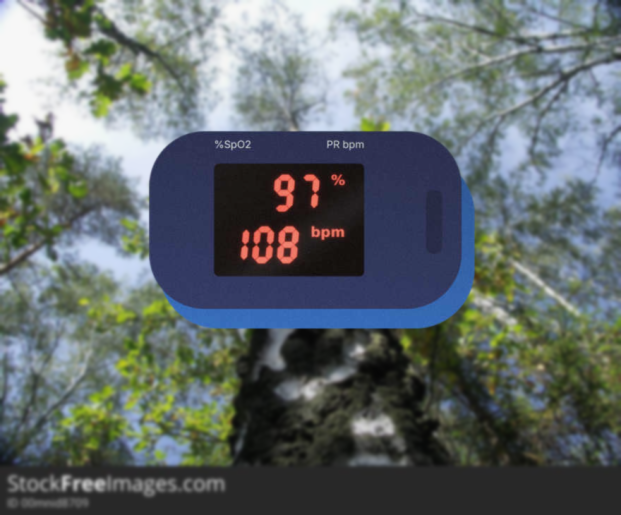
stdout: 97 %
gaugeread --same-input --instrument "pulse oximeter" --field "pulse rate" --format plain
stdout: 108 bpm
